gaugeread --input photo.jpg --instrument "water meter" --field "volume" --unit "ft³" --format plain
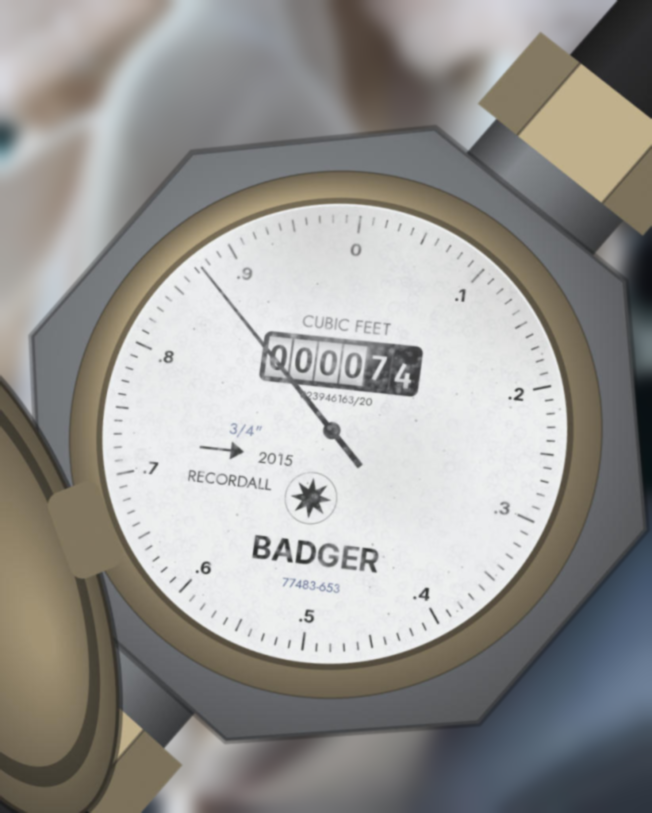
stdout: 73.87 ft³
